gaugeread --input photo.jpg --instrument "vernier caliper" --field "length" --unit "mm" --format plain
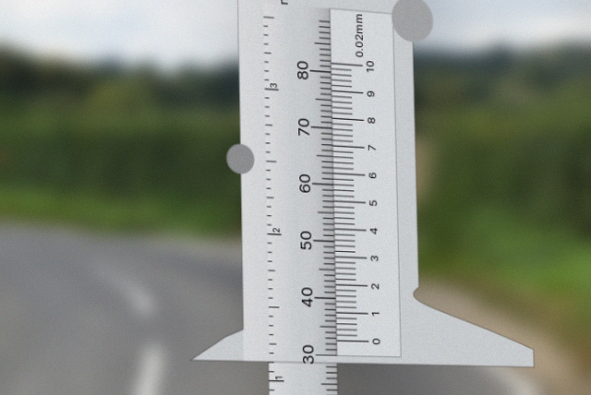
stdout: 32.6 mm
